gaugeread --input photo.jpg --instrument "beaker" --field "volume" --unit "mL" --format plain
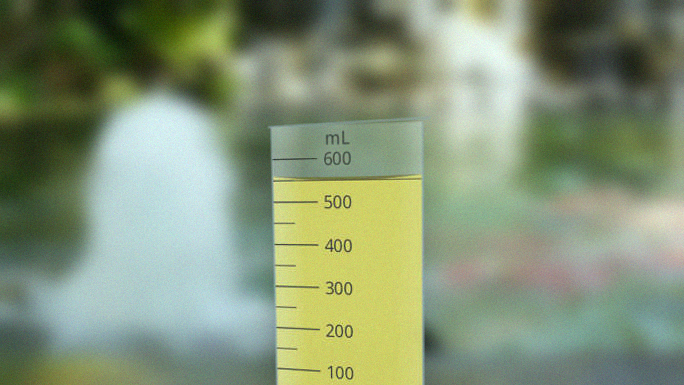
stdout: 550 mL
